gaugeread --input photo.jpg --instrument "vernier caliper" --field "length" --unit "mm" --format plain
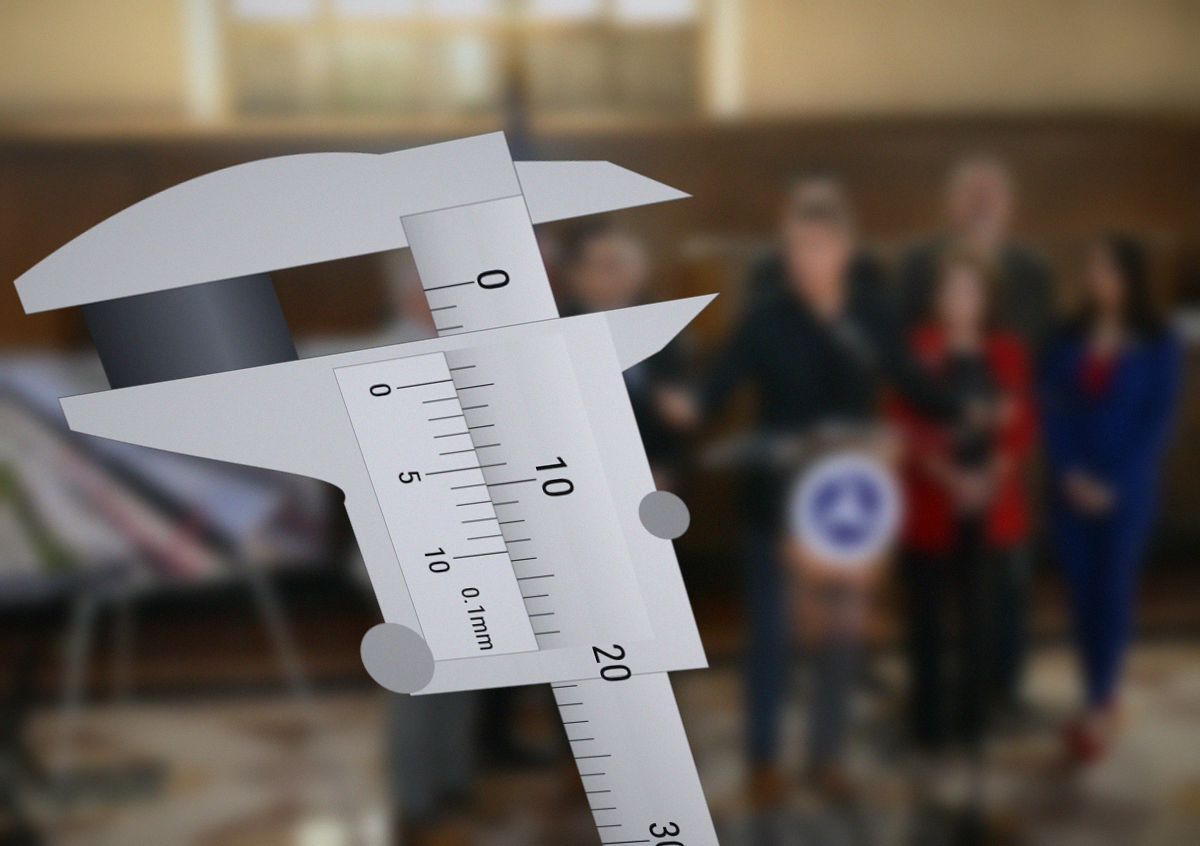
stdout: 4.5 mm
